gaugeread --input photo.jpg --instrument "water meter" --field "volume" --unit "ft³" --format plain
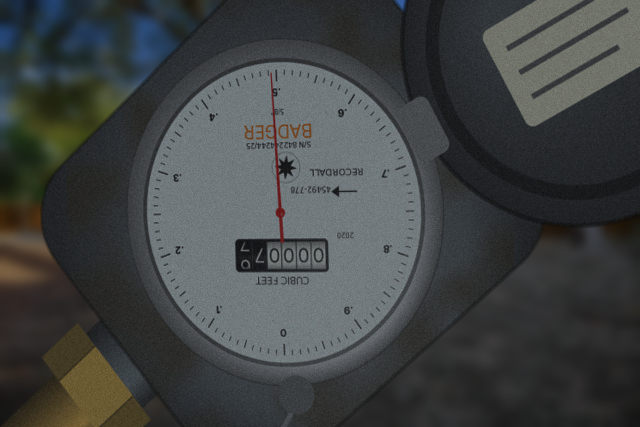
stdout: 76.49 ft³
